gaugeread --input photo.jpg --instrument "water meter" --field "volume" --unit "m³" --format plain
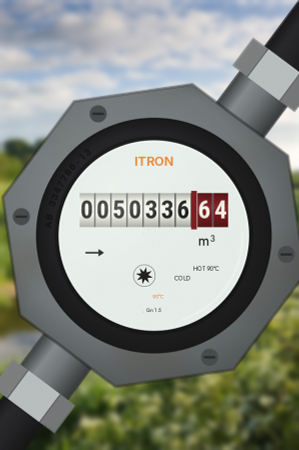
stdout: 50336.64 m³
